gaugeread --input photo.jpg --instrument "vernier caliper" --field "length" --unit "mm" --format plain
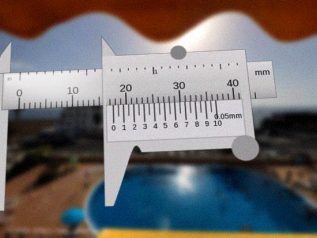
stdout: 17.6 mm
